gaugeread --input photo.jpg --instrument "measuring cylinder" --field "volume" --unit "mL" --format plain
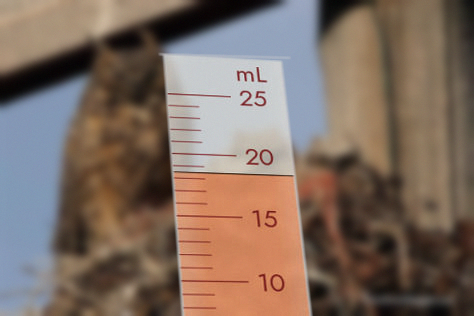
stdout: 18.5 mL
